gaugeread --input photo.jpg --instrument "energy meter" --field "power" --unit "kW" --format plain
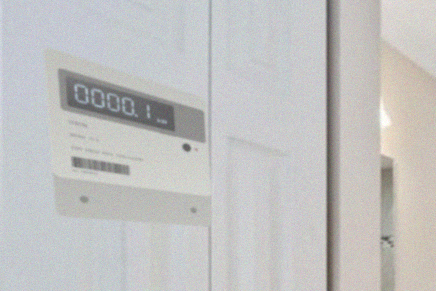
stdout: 0.1 kW
